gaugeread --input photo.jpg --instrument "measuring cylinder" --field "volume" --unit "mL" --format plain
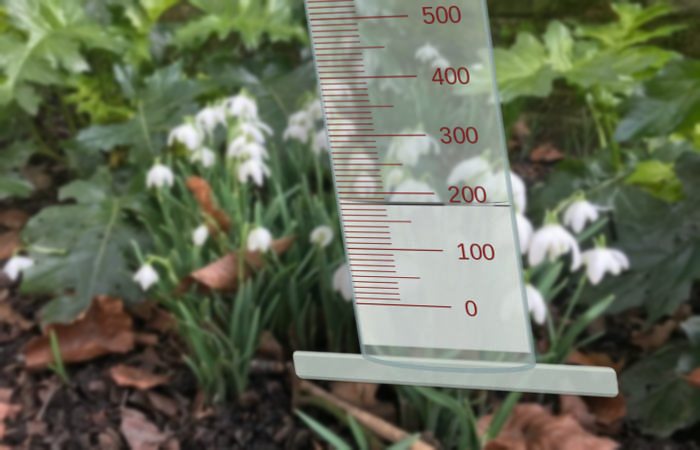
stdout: 180 mL
